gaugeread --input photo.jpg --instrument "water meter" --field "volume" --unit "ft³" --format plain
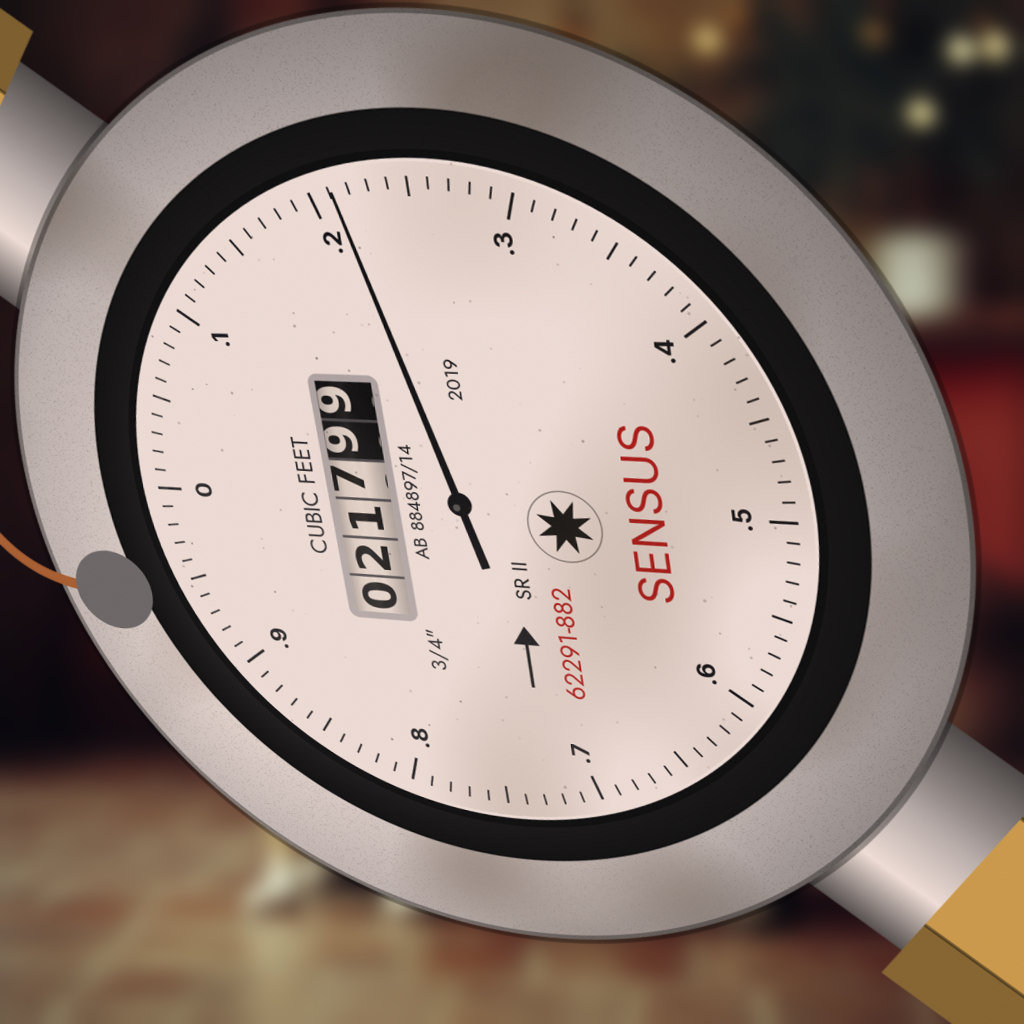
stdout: 21799.21 ft³
